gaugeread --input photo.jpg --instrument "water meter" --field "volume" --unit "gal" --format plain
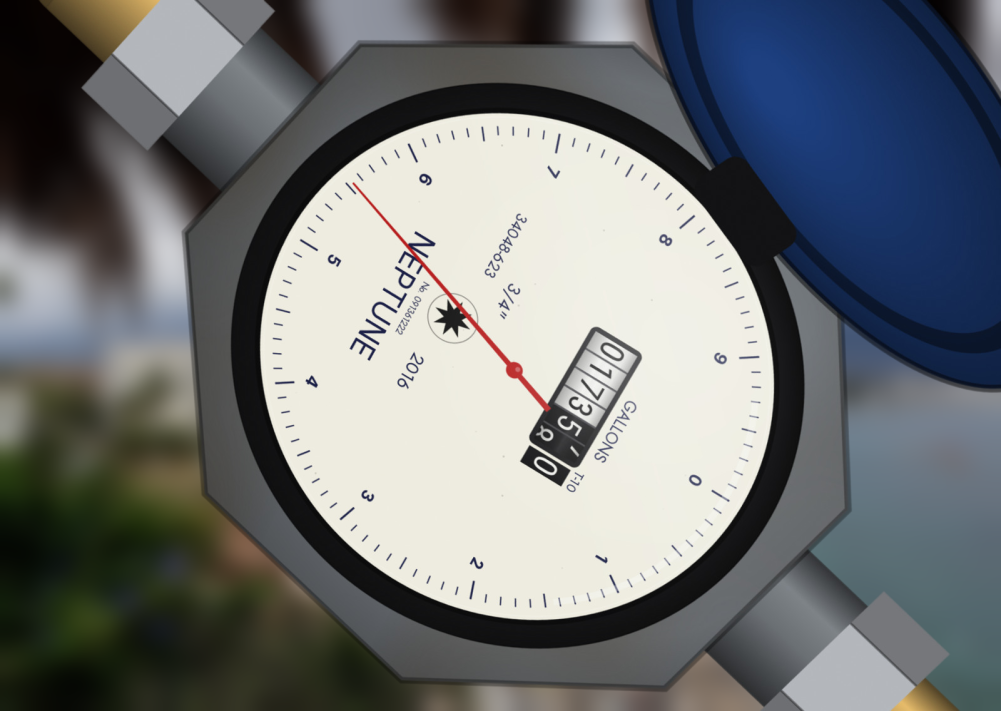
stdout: 173575.5 gal
